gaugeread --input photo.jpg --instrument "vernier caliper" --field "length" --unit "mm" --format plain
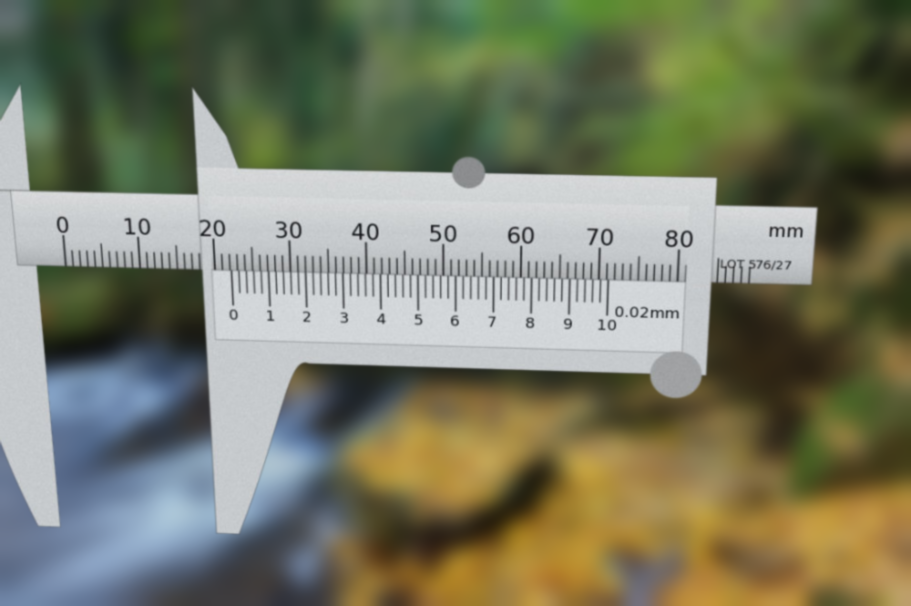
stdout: 22.2 mm
